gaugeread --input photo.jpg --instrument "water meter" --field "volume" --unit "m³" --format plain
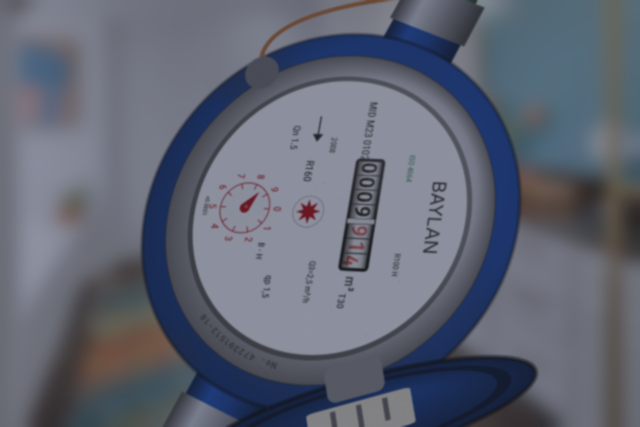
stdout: 9.9138 m³
